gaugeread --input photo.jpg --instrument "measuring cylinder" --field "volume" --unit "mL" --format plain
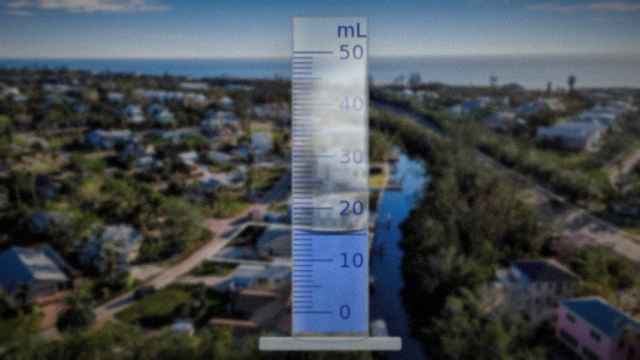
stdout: 15 mL
